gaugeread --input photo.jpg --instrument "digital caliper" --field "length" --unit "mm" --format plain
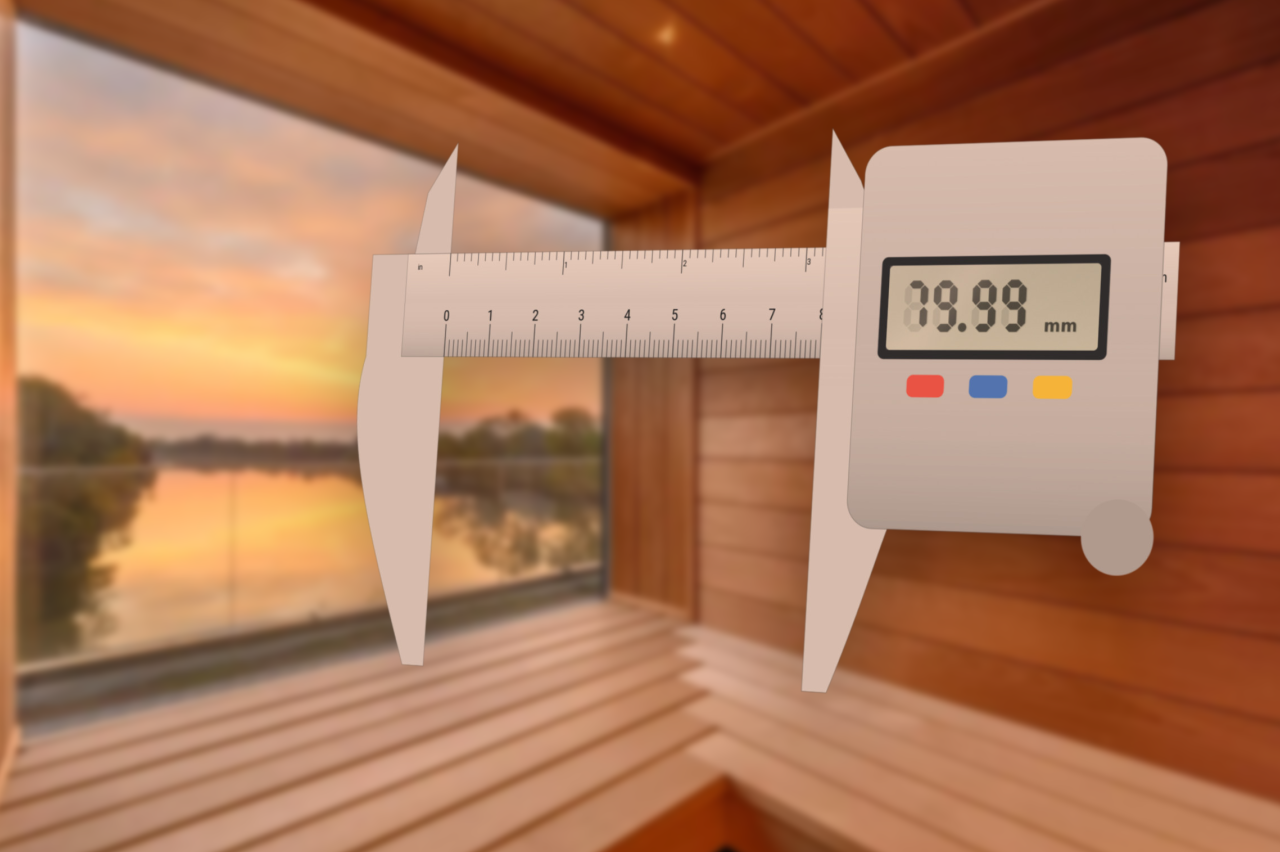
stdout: 79.99 mm
